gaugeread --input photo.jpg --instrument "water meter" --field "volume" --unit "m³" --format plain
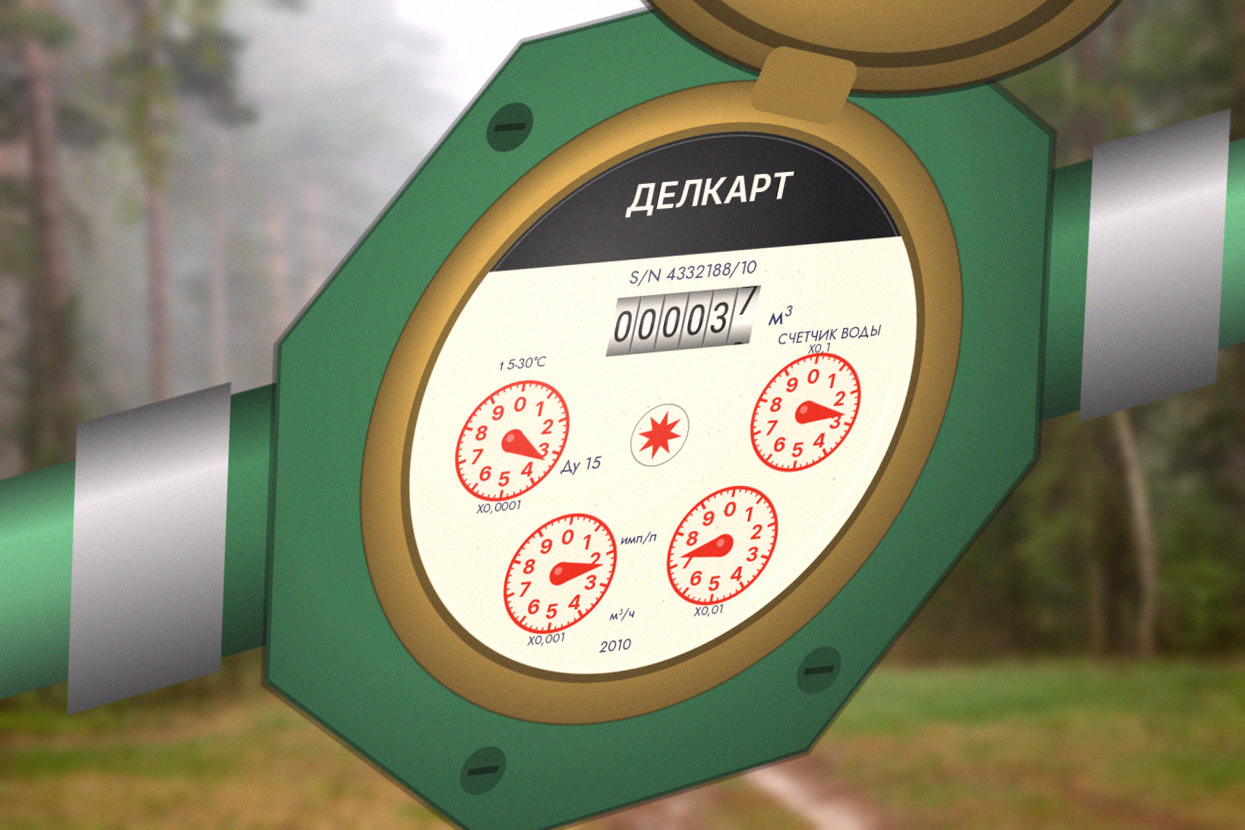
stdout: 37.2723 m³
